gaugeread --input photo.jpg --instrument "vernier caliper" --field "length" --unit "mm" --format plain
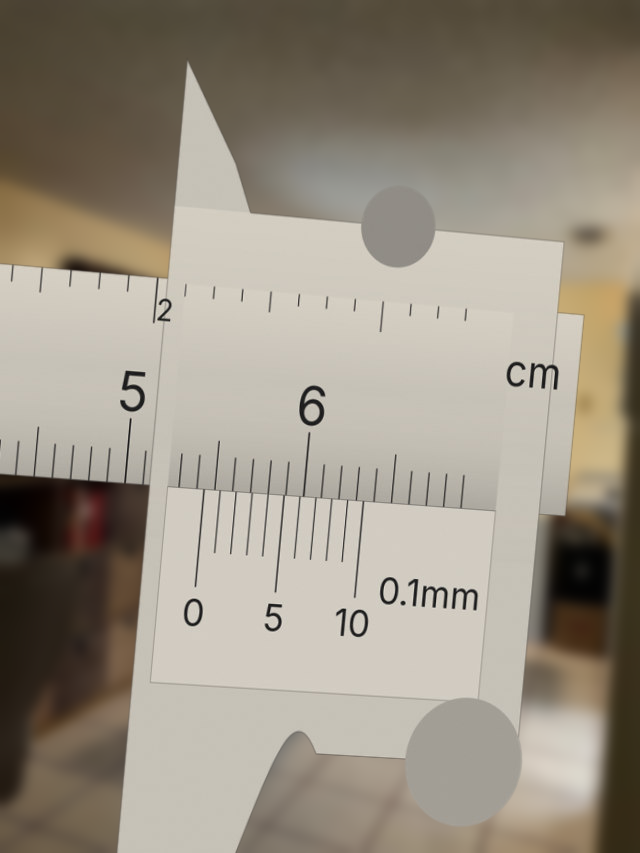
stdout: 54.4 mm
